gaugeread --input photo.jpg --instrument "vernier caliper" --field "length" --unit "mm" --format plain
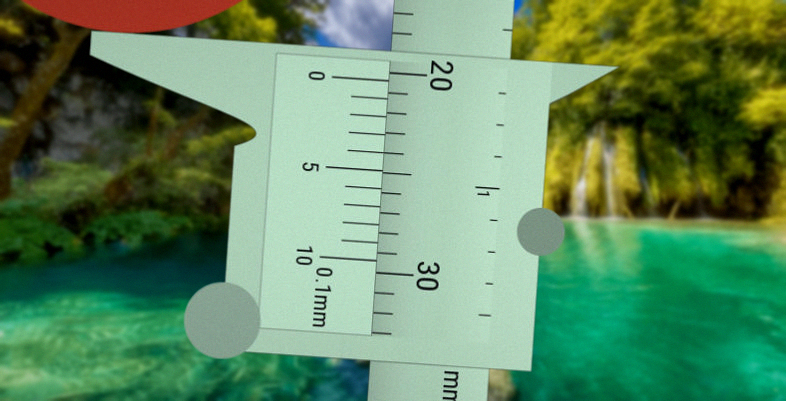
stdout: 20.4 mm
